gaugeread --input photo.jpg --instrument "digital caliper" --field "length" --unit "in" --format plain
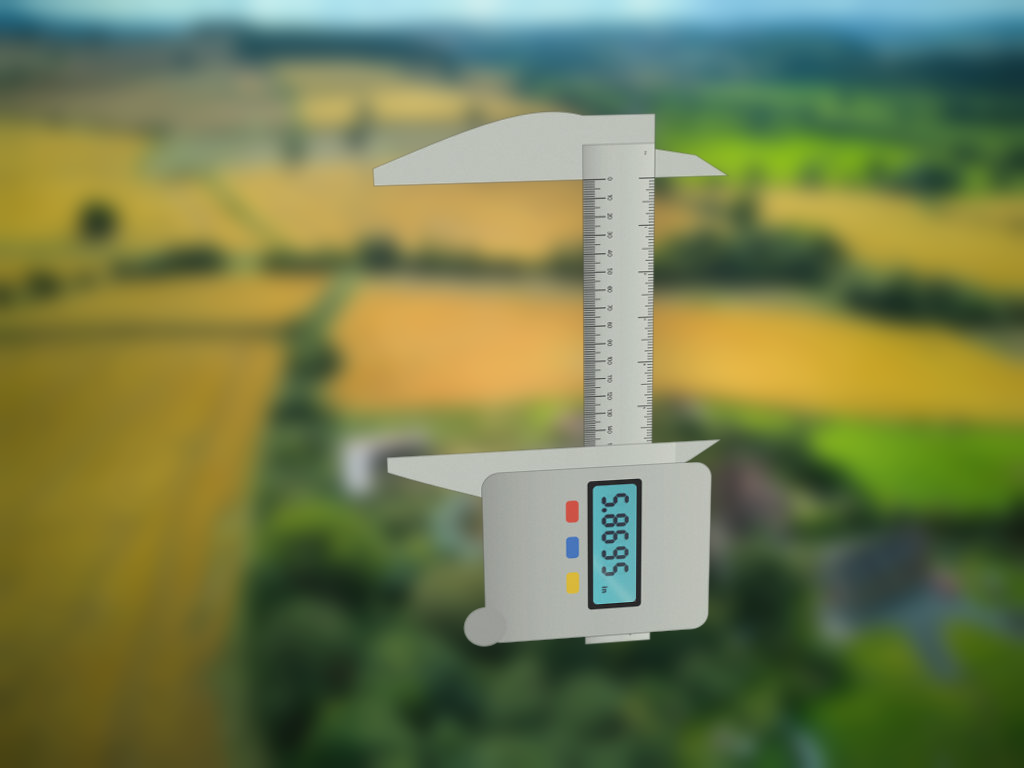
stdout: 5.8695 in
